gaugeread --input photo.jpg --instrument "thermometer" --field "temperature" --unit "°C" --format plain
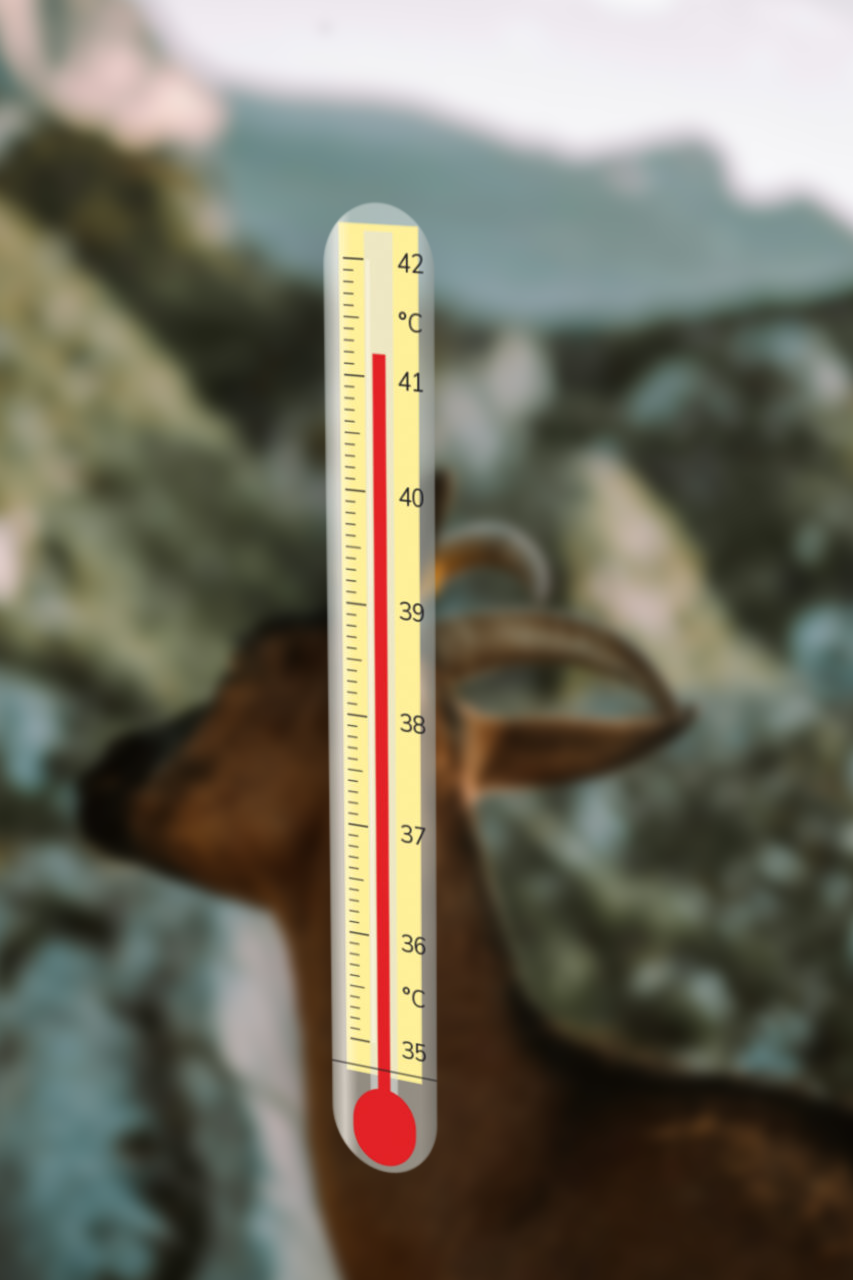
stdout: 41.2 °C
